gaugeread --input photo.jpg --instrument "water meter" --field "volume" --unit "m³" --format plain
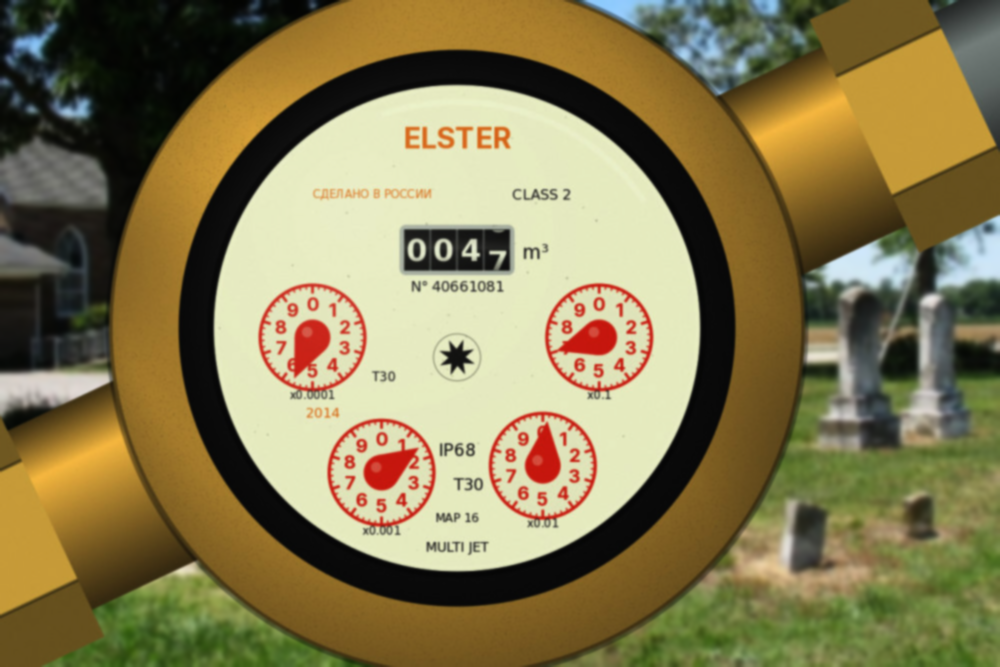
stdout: 46.7015 m³
